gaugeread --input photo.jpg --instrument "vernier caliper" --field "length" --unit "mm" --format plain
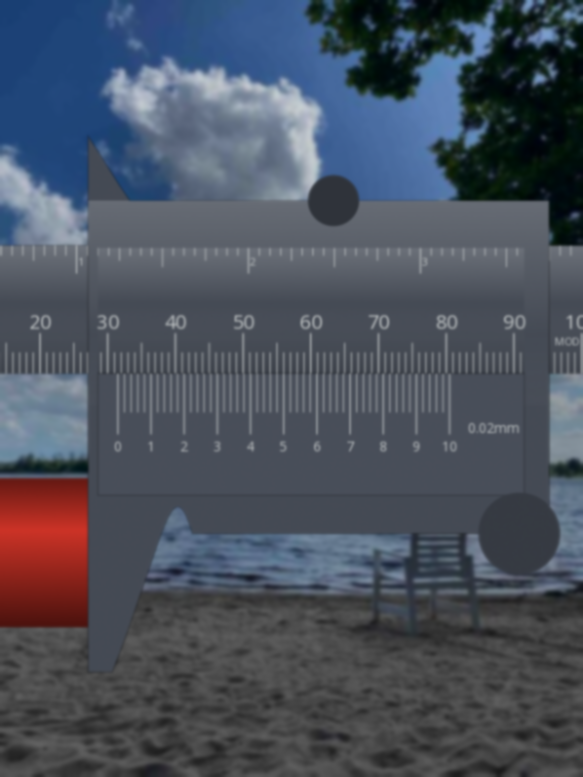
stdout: 31.5 mm
